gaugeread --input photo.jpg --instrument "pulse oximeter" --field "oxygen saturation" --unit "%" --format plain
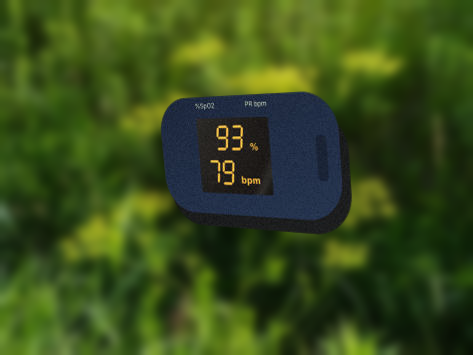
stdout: 93 %
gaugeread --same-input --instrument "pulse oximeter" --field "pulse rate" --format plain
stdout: 79 bpm
